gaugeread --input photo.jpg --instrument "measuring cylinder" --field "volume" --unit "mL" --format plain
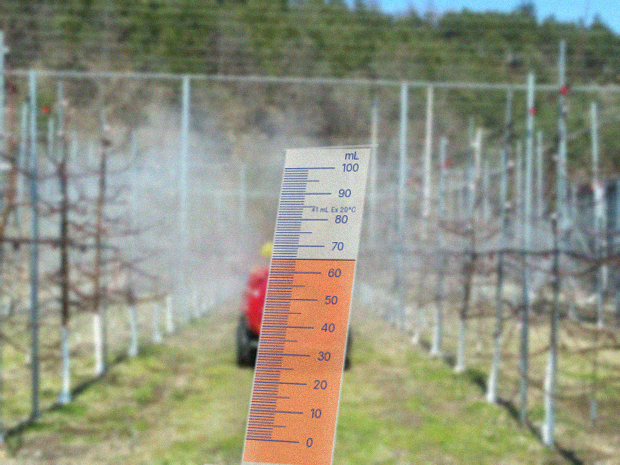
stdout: 65 mL
